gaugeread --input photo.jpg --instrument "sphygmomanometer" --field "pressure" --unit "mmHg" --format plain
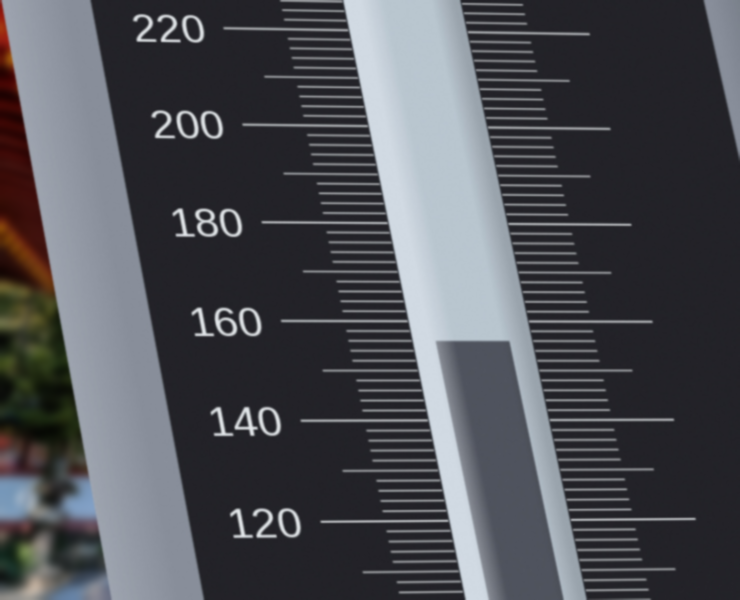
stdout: 156 mmHg
